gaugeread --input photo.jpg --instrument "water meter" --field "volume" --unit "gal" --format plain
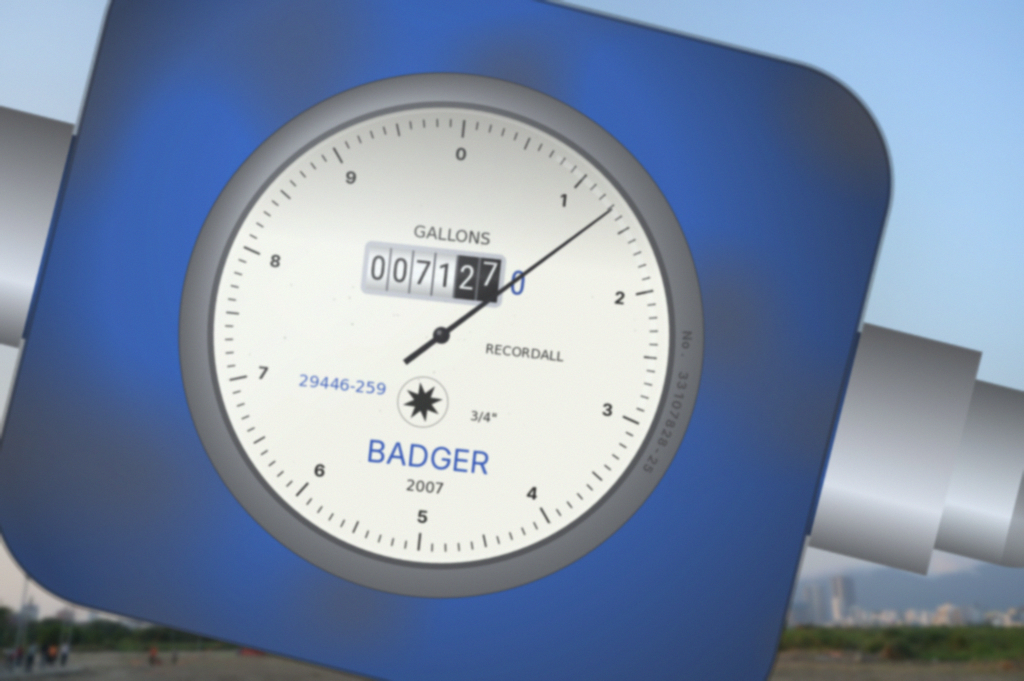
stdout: 71271.3 gal
